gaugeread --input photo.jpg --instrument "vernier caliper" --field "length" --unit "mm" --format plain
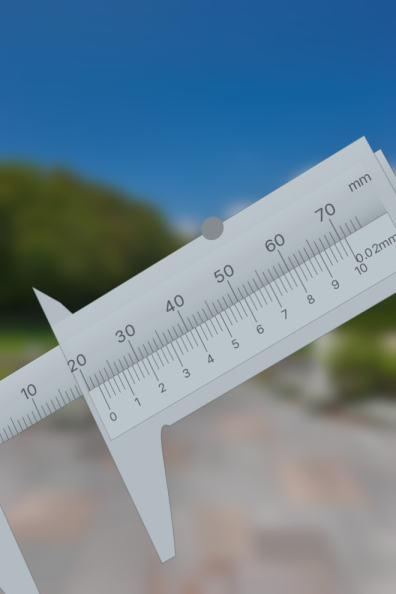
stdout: 21.8 mm
